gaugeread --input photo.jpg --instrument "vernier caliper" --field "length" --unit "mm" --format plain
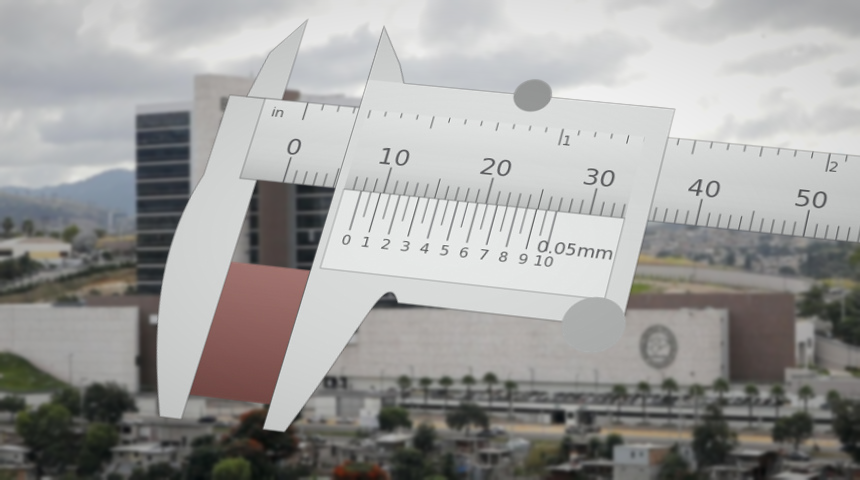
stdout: 7.8 mm
